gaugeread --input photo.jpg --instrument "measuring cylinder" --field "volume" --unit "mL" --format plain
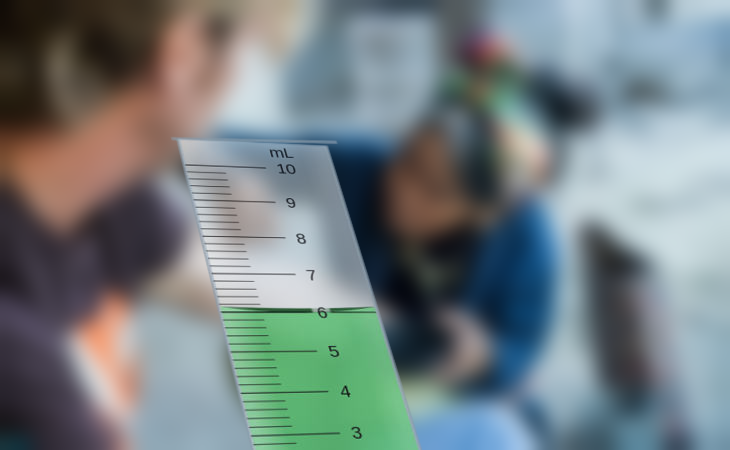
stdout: 6 mL
